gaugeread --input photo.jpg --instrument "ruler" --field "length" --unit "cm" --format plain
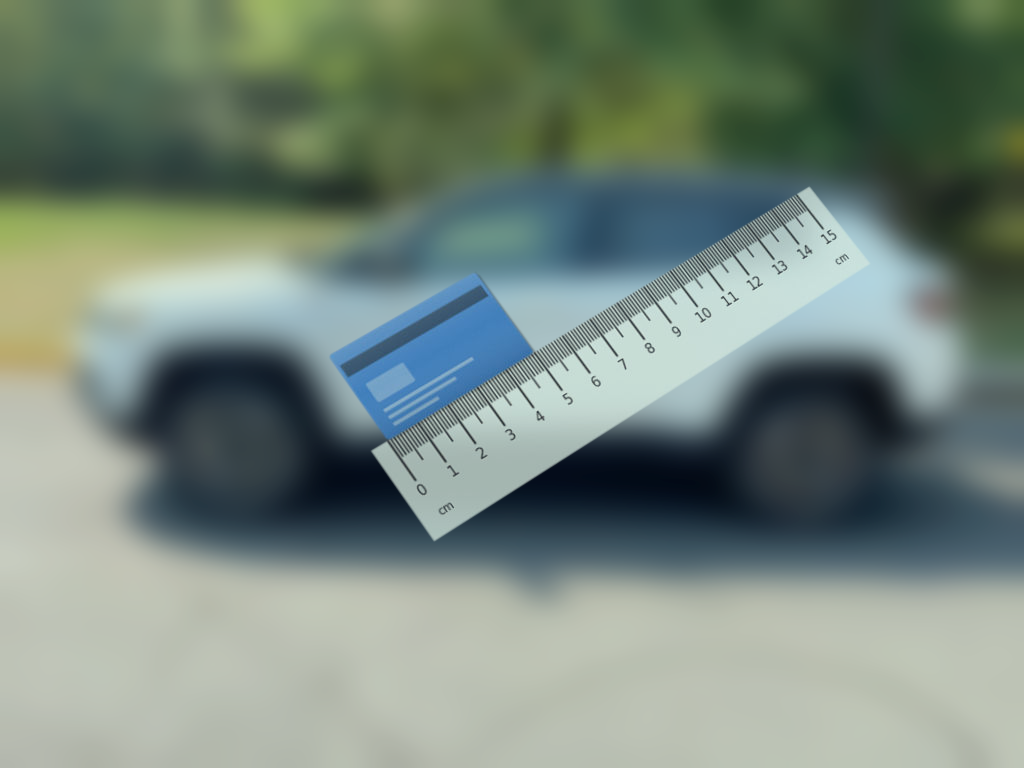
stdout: 5 cm
